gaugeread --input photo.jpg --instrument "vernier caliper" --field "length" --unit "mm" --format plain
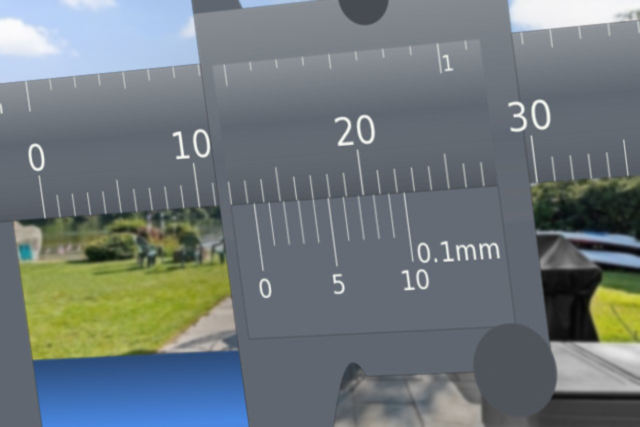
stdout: 13.4 mm
